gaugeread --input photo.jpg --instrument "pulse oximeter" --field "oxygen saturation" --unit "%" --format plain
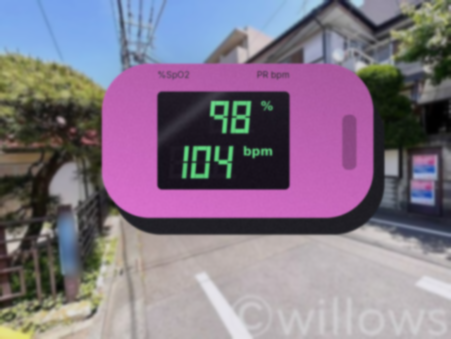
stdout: 98 %
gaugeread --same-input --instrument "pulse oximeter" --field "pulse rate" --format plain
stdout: 104 bpm
